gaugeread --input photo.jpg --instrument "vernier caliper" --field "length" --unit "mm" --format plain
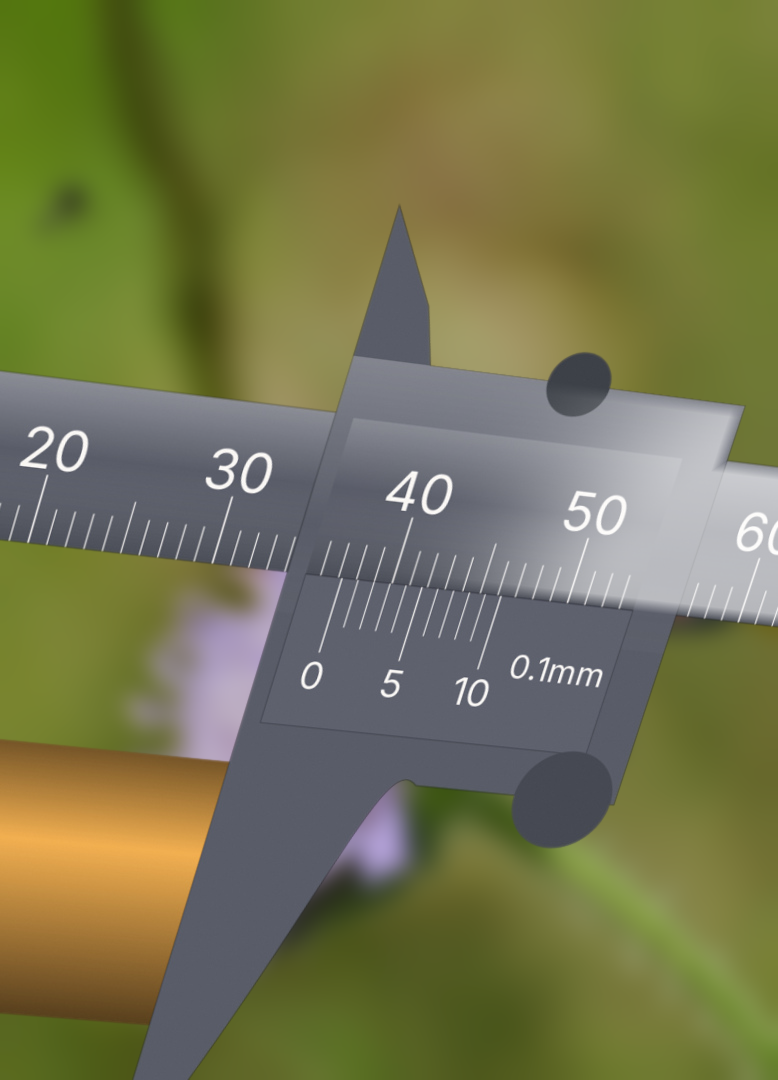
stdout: 37.2 mm
